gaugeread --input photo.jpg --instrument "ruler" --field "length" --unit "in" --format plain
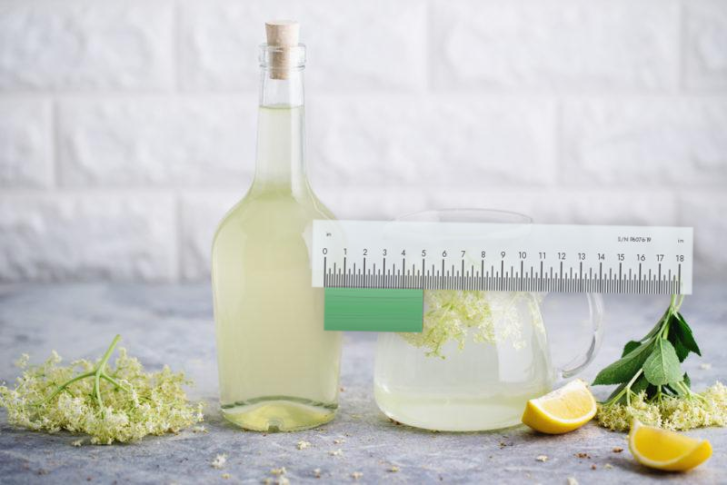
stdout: 5 in
